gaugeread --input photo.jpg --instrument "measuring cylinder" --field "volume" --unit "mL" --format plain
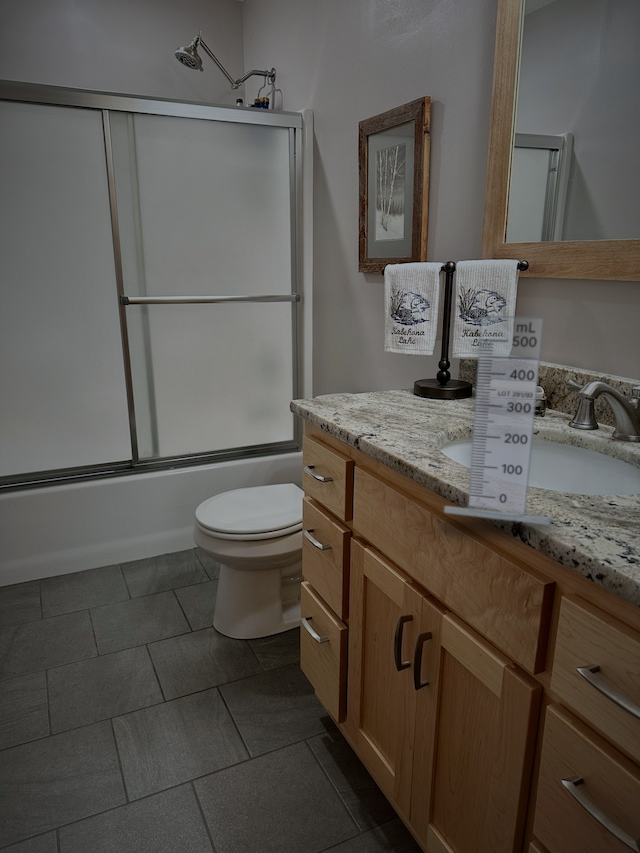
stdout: 450 mL
